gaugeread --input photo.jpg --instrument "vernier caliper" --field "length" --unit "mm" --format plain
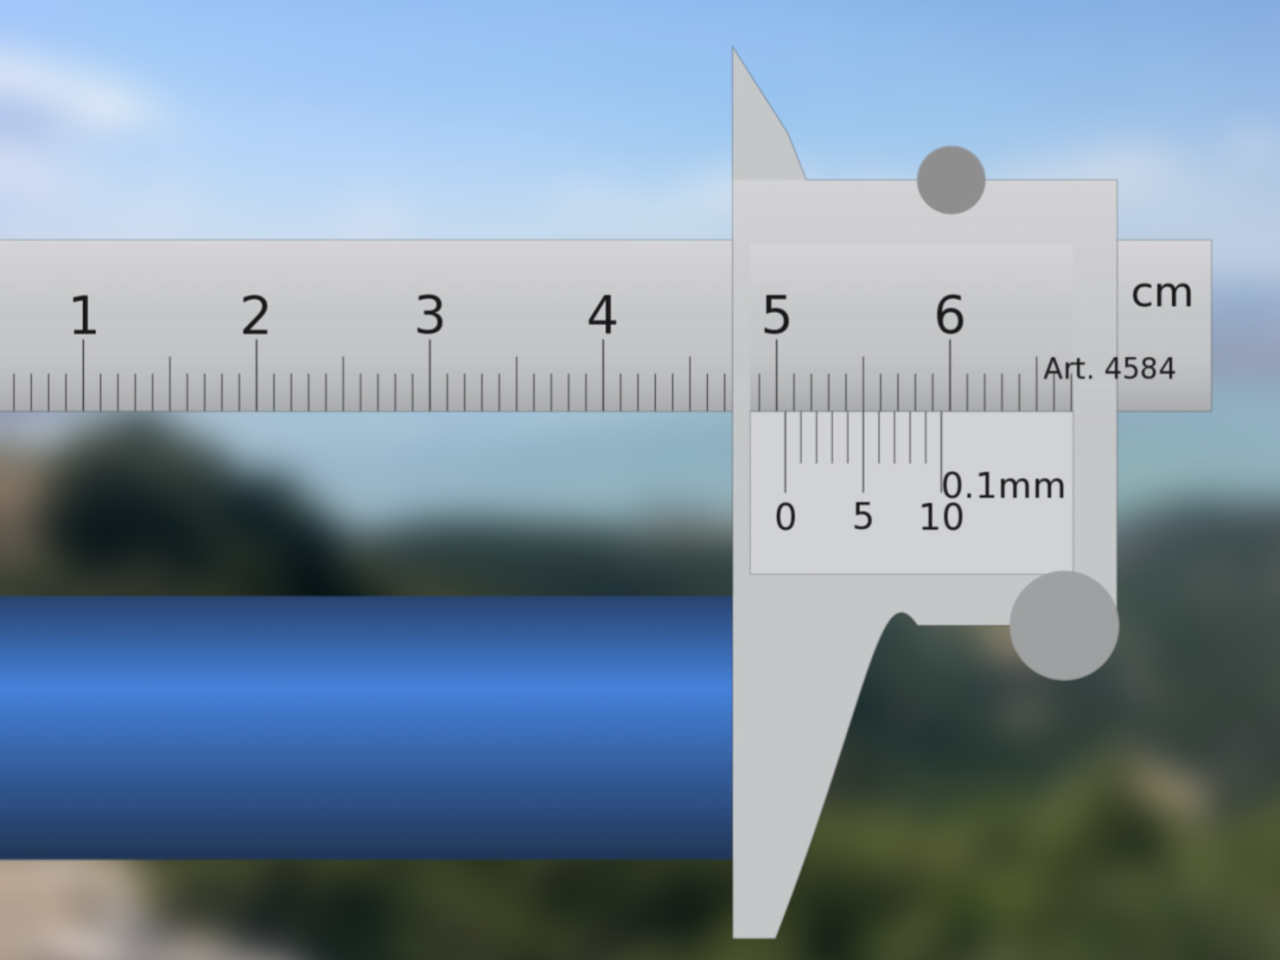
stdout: 50.5 mm
